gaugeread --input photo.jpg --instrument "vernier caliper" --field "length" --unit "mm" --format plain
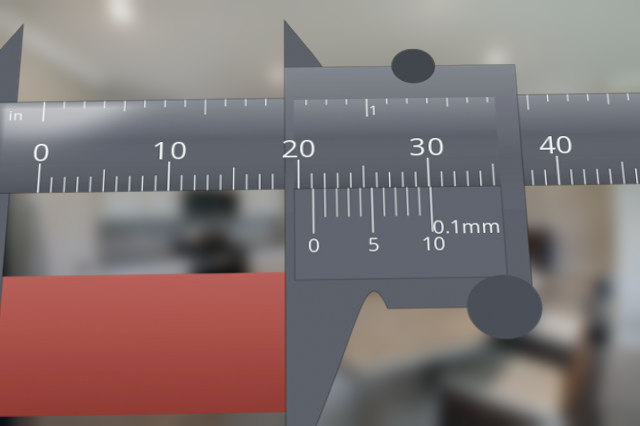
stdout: 21.1 mm
